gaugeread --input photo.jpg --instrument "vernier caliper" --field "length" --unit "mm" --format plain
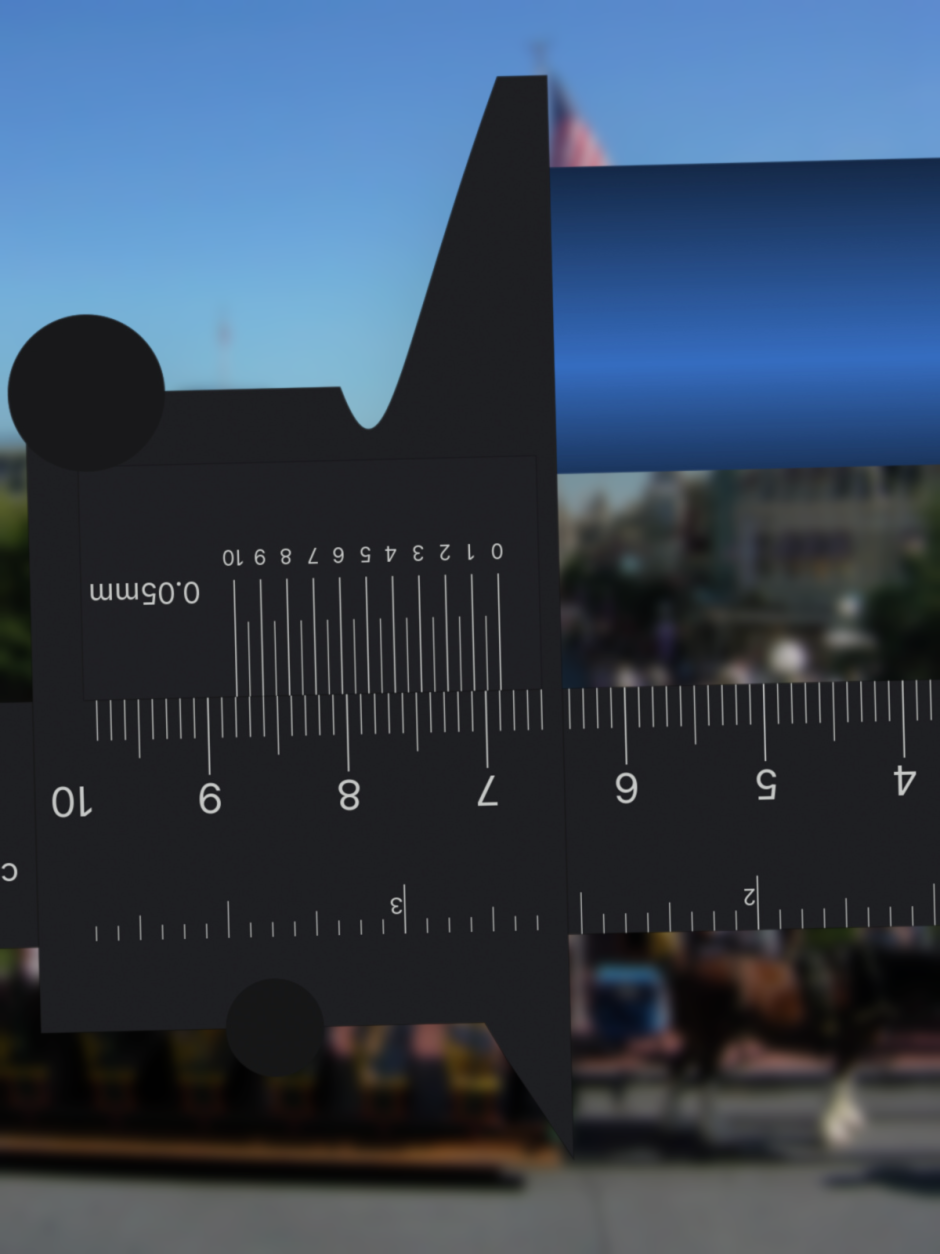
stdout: 68.9 mm
